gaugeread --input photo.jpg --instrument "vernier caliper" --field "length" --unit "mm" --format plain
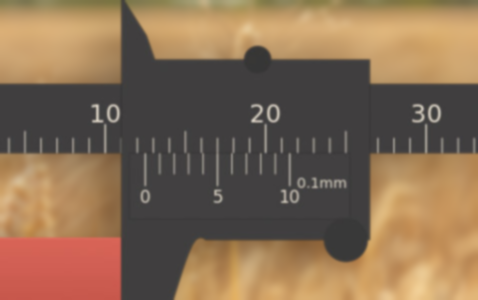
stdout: 12.5 mm
